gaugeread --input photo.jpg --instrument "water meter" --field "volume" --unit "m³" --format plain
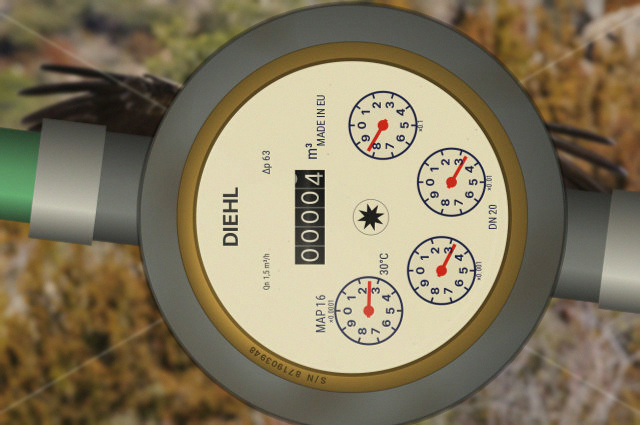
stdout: 3.8332 m³
